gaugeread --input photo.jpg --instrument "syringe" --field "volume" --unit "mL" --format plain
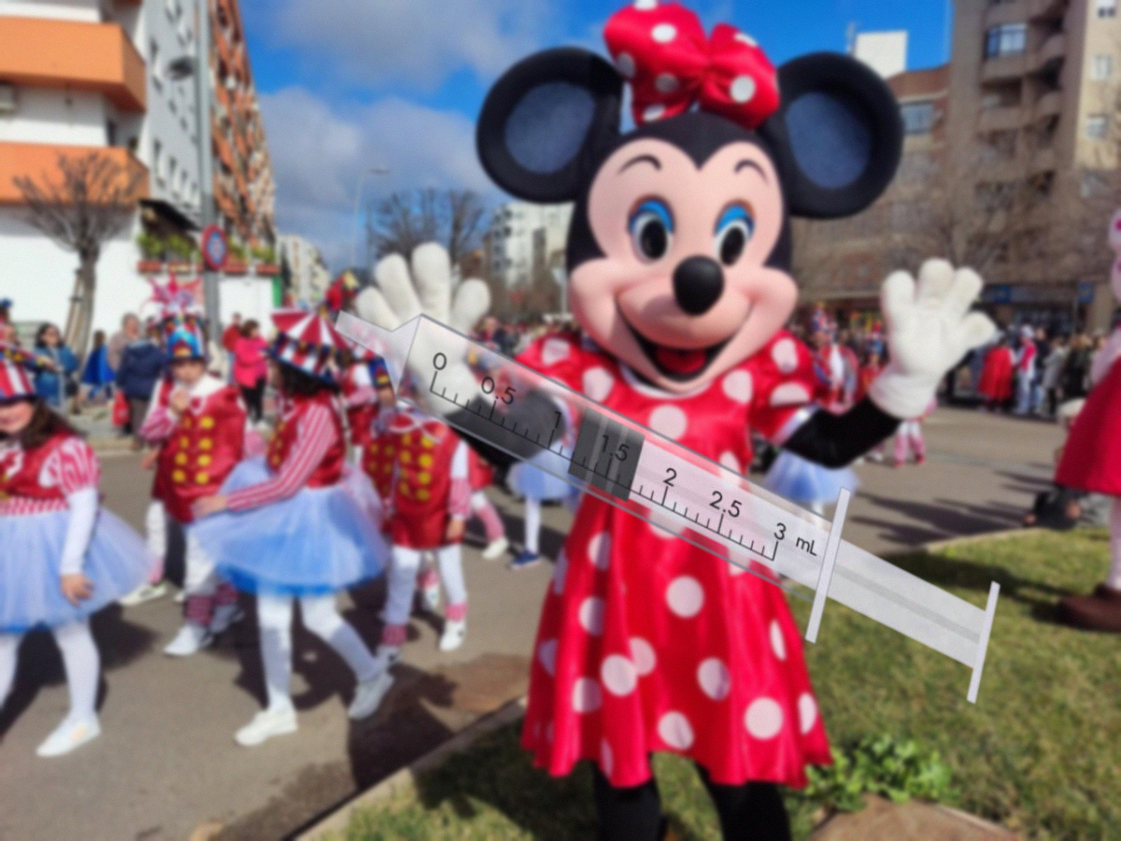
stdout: 1.2 mL
